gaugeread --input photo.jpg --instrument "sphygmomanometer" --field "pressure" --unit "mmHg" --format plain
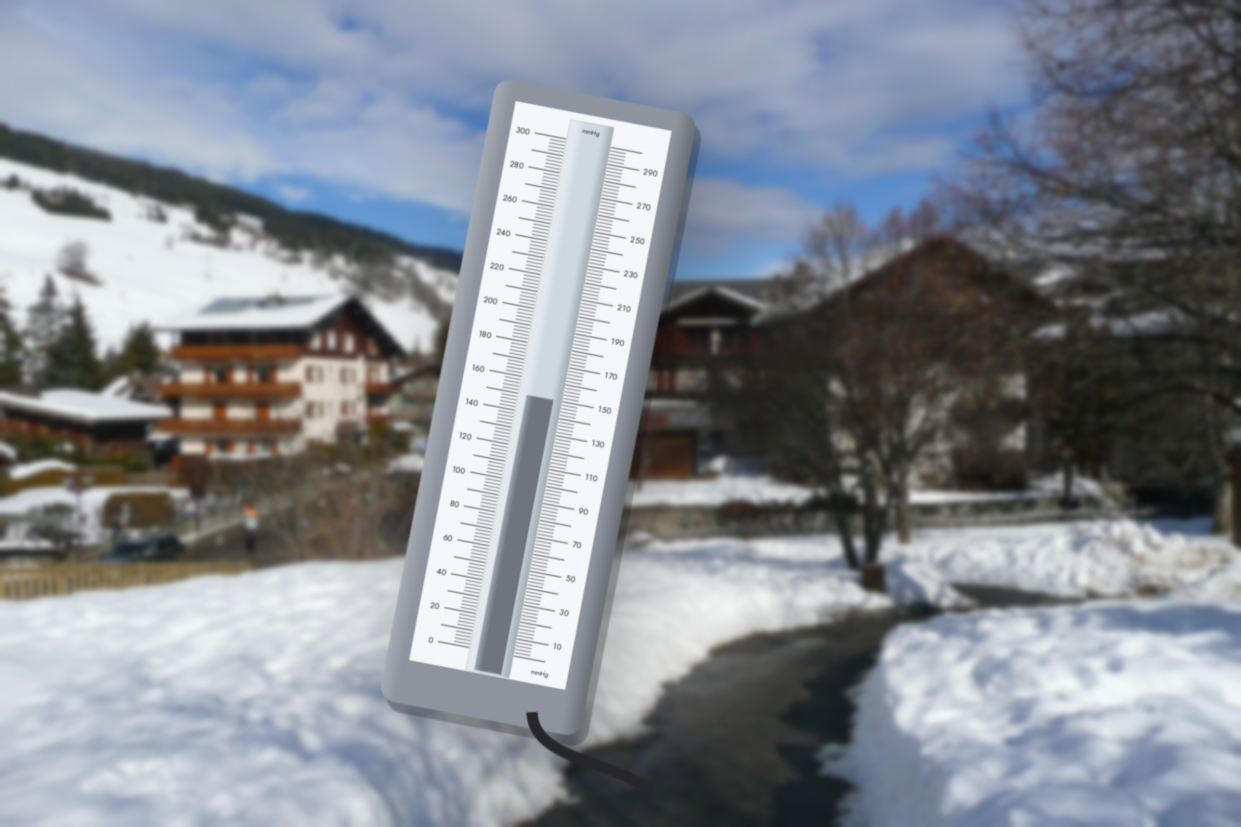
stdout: 150 mmHg
